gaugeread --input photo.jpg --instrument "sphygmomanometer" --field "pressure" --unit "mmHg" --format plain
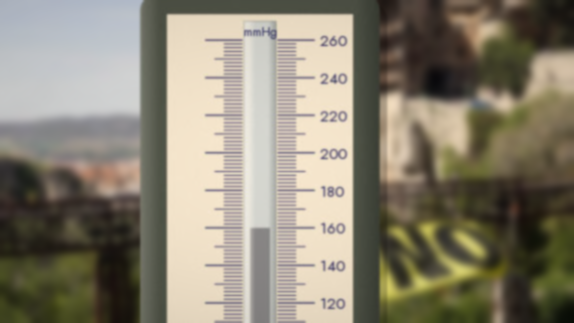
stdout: 160 mmHg
